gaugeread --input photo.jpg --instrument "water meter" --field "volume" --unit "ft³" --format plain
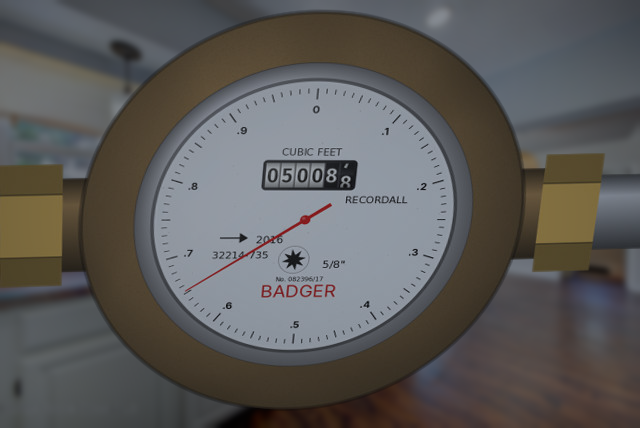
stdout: 50087.65 ft³
